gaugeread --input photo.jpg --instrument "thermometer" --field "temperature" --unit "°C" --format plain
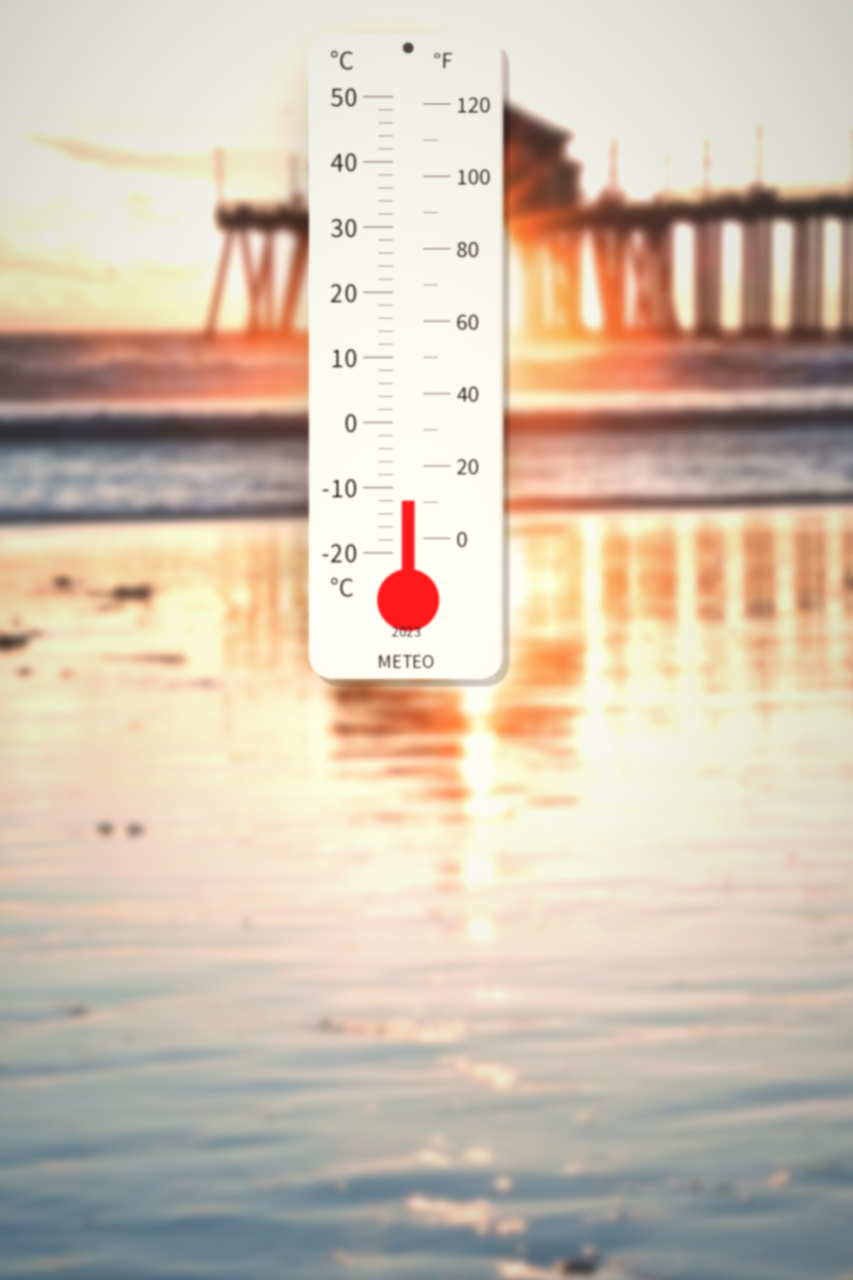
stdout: -12 °C
